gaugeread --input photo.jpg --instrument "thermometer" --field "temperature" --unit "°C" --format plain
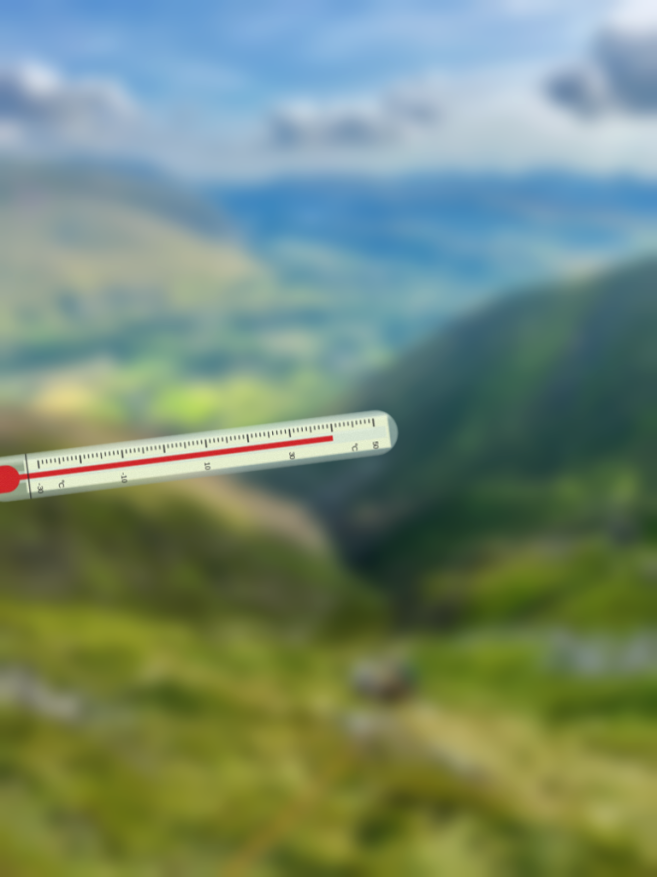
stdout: 40 °C
